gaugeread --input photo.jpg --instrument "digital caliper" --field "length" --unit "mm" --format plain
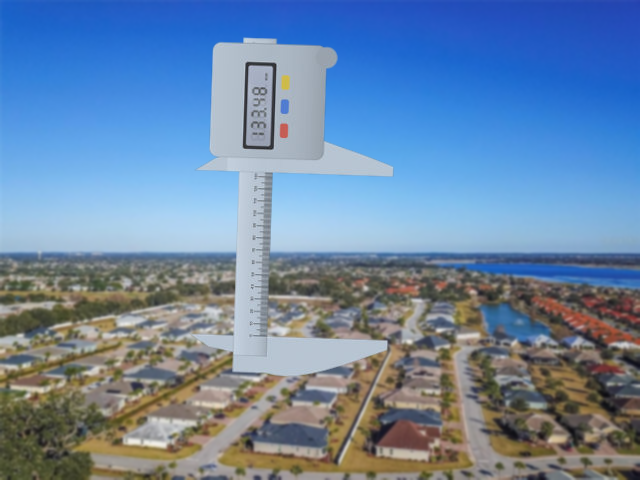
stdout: 133.48 mm
